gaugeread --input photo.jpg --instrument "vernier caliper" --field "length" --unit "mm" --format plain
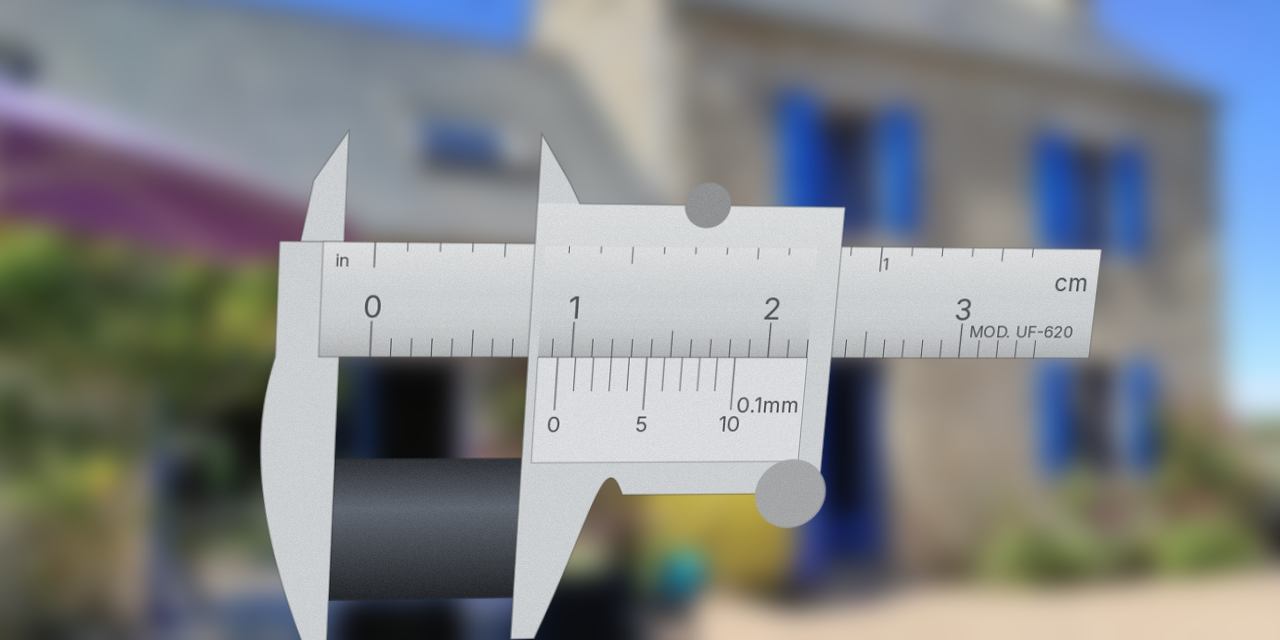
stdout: 9.3 mm
